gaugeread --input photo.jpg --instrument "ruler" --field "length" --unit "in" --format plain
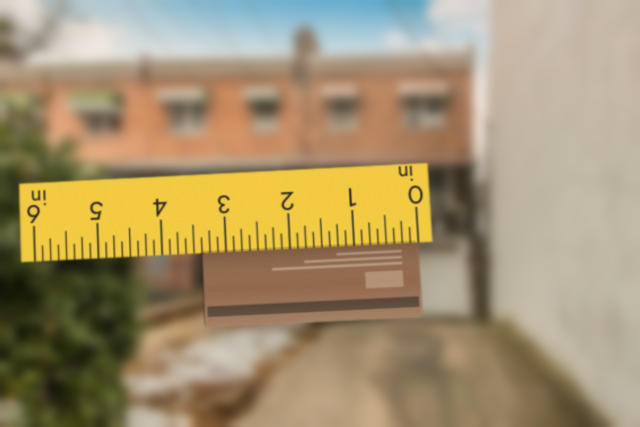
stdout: 3.375 in
